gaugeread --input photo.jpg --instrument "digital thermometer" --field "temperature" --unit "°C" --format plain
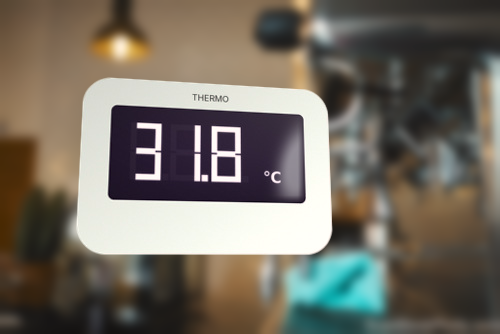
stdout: 31.8 °C
